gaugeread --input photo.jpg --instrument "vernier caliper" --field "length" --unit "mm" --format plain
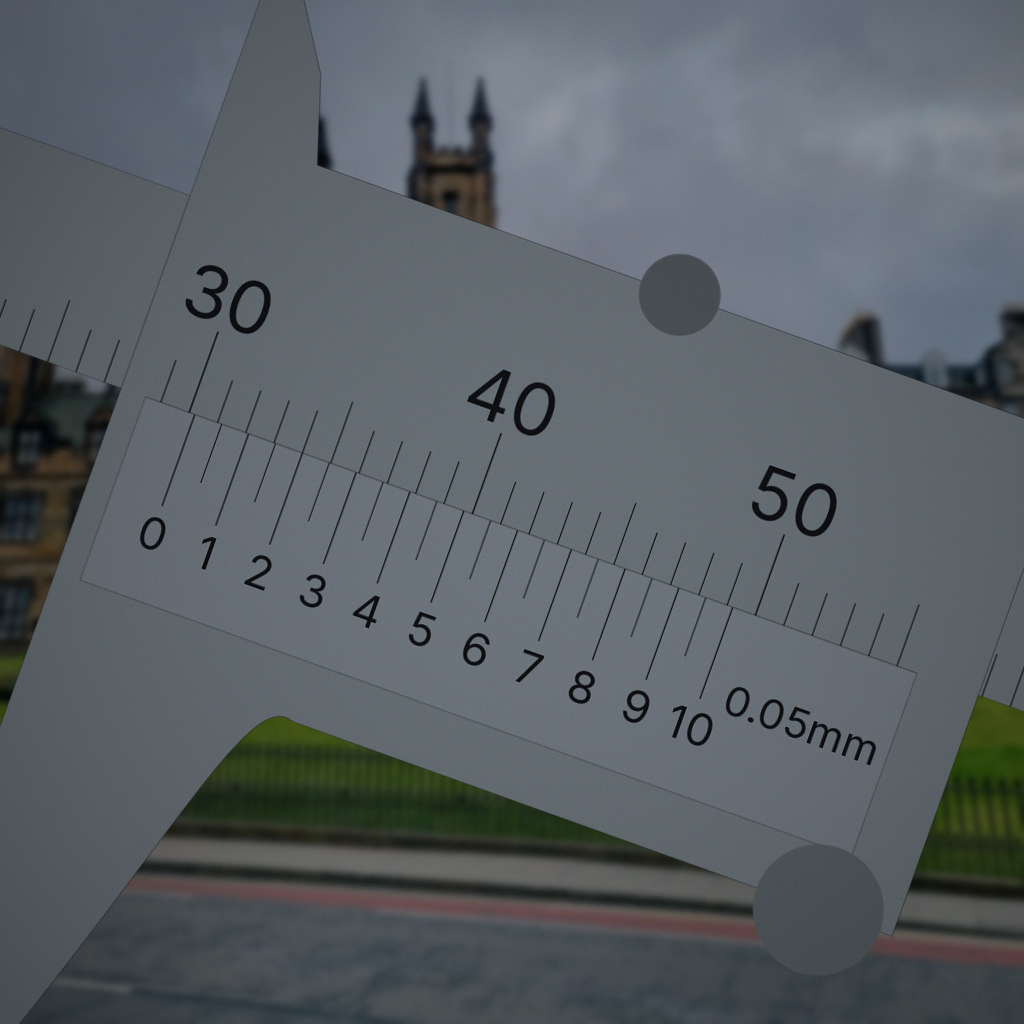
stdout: 30.20 mm
